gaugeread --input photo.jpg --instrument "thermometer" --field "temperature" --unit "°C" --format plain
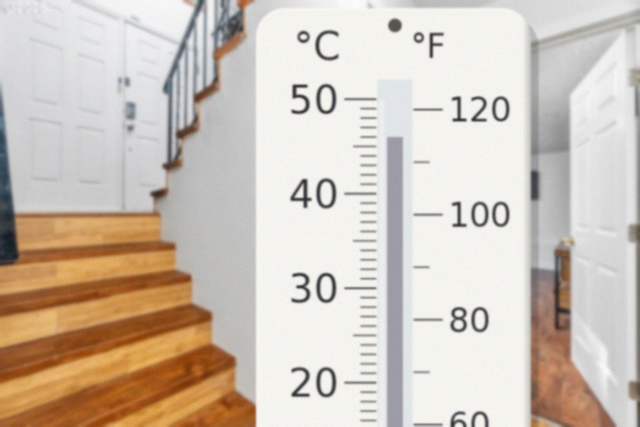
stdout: 46 °C
